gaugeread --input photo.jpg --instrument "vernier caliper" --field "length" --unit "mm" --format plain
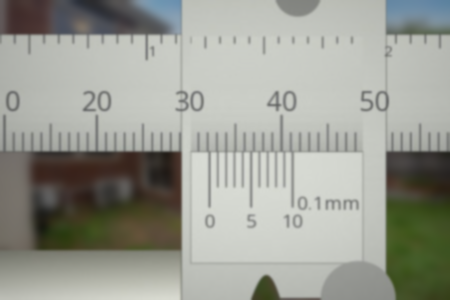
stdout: 32.2 mm
